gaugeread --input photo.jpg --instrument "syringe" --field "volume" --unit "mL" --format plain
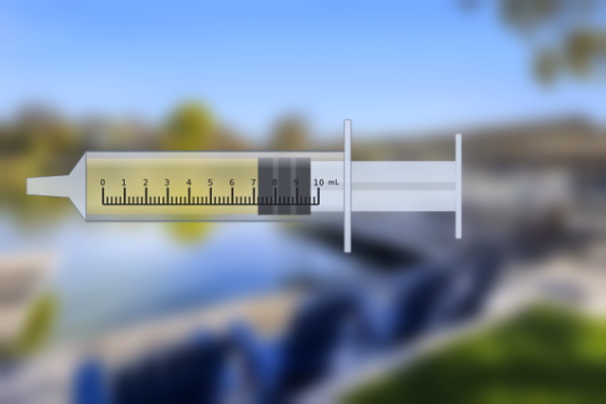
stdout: 7.2 mL
